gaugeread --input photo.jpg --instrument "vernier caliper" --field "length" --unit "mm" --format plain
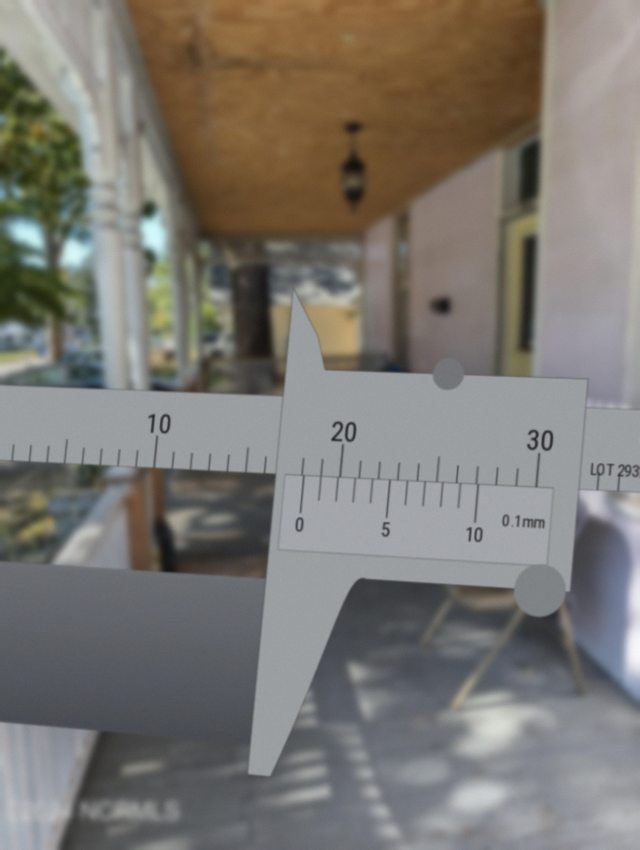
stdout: 18.1 mm
